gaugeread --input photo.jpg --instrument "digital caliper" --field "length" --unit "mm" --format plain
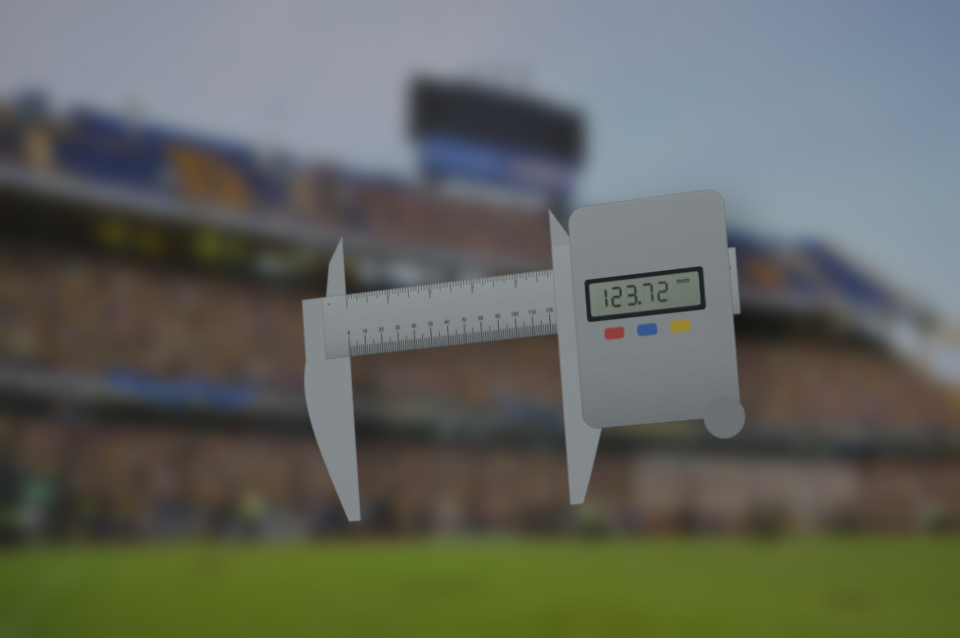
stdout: 123.72 mm
